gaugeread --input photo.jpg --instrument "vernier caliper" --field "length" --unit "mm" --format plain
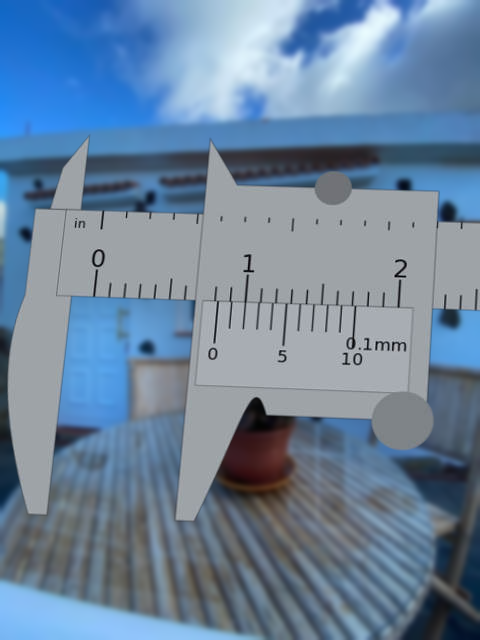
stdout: 8.2 mm
